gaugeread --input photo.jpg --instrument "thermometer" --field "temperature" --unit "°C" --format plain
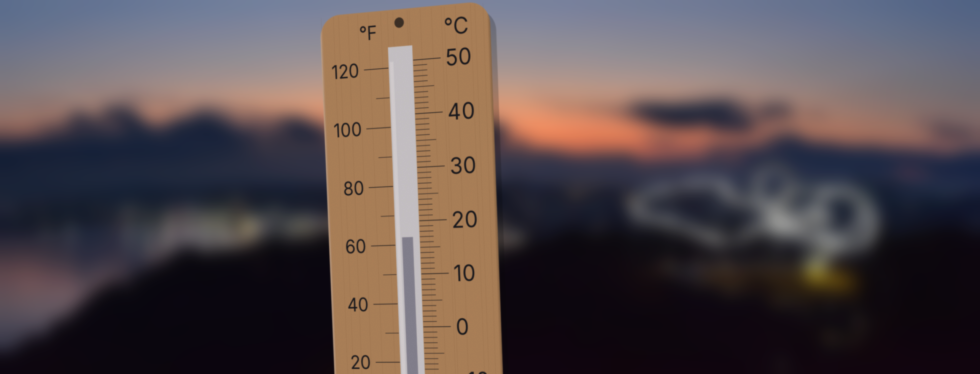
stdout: 17 °C
